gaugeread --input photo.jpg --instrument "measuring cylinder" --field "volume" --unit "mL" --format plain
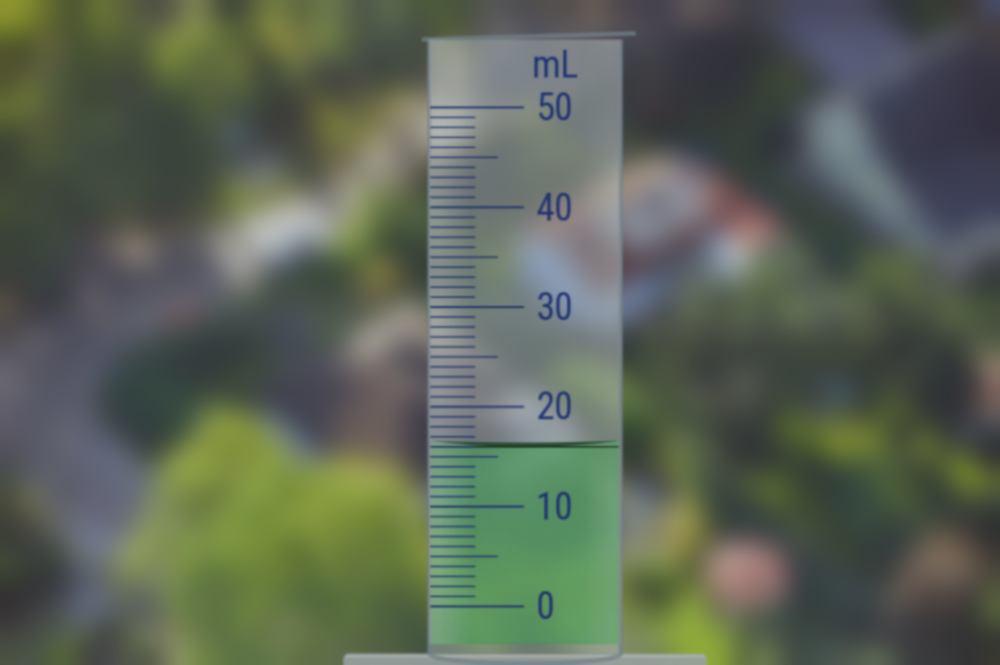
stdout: 16 mL
